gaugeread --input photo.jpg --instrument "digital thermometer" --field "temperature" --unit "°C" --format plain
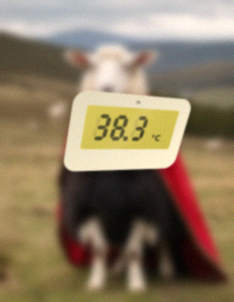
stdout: 38.3 °C
